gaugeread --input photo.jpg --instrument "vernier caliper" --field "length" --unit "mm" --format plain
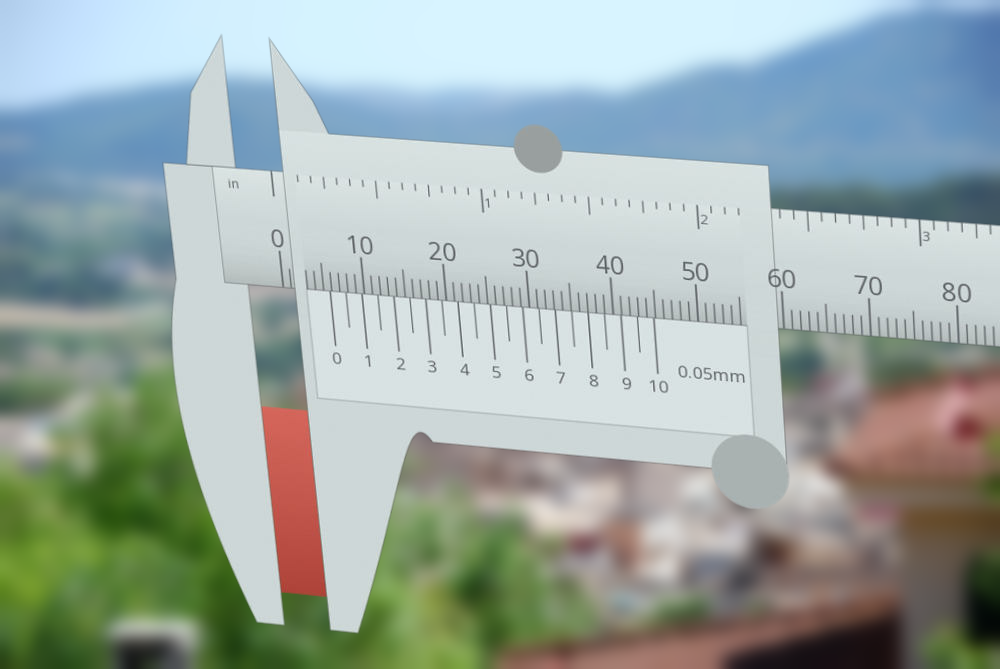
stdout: 5.8 mm
